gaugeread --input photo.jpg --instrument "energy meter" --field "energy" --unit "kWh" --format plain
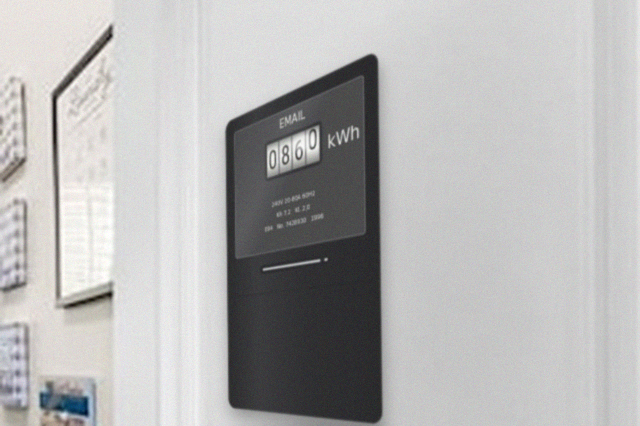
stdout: 860 kWh
